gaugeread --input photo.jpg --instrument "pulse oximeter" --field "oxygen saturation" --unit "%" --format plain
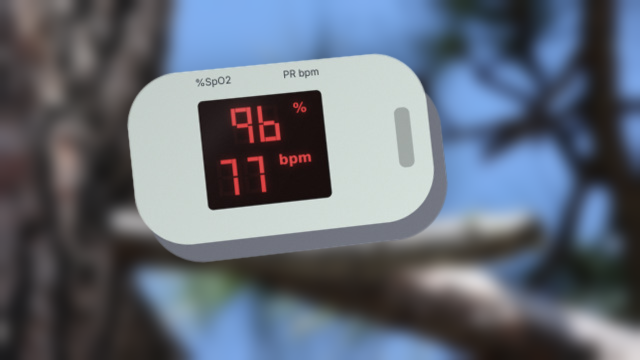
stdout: 96 %
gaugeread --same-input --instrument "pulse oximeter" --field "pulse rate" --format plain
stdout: 77 bpm
